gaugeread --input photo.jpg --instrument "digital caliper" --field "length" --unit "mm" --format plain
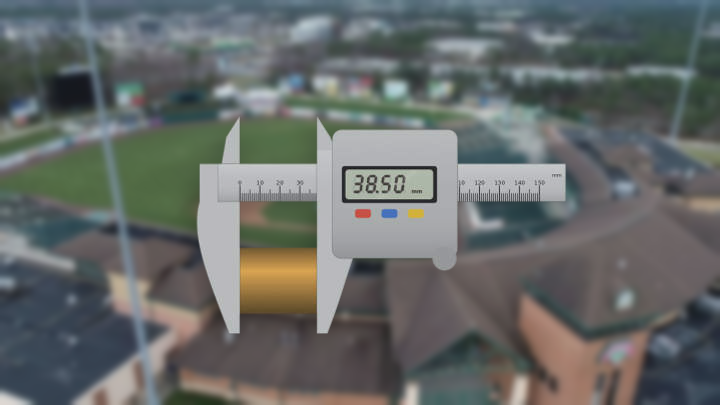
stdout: 38.50 mm
